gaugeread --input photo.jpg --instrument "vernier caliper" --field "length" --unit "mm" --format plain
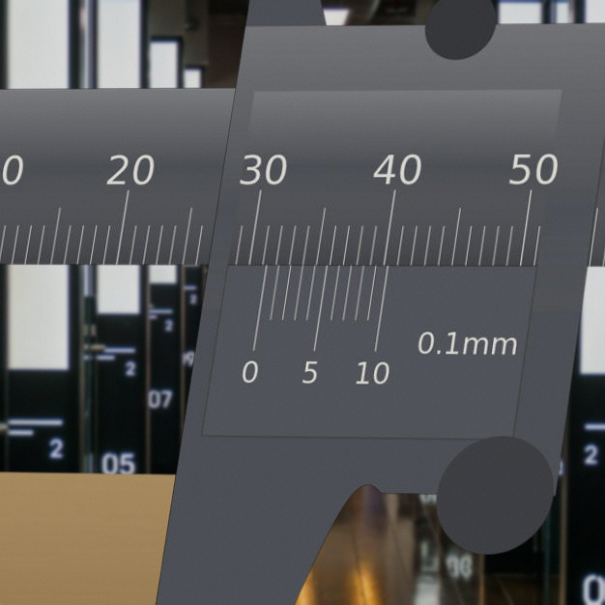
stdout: 31.3 mm
